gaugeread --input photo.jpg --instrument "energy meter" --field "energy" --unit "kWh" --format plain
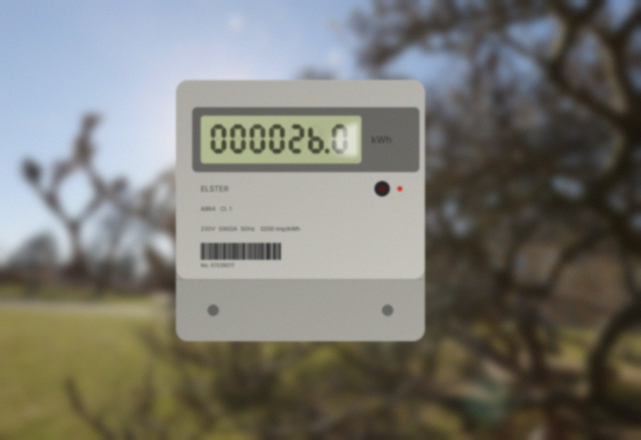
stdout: 26.0 kWh
